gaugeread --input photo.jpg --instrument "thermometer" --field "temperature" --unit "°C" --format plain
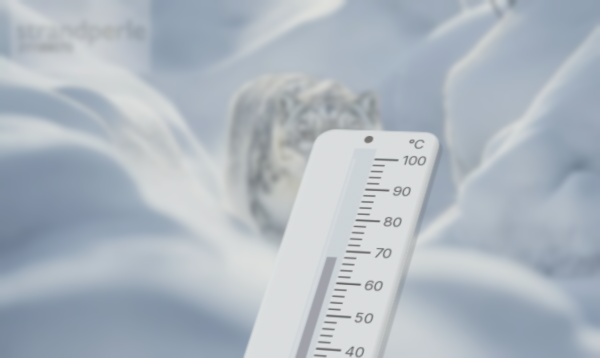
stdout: 68 °C
